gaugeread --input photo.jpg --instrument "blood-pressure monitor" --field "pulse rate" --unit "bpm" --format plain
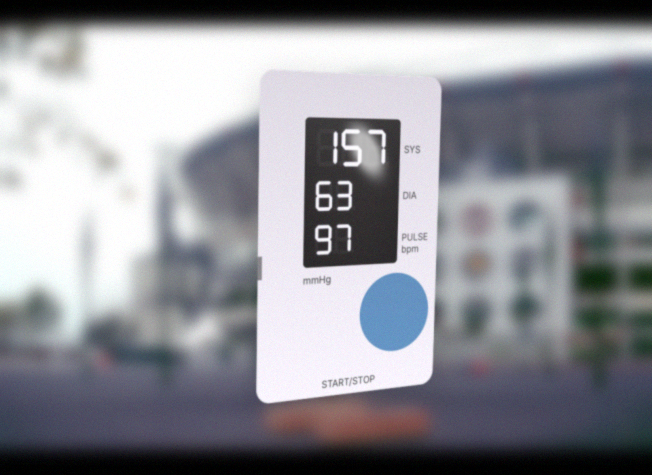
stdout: 97 bpm
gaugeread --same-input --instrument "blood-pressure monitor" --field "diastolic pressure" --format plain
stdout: 63 mmHg
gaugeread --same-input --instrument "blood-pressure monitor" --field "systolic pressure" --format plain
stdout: 157 mmHg
